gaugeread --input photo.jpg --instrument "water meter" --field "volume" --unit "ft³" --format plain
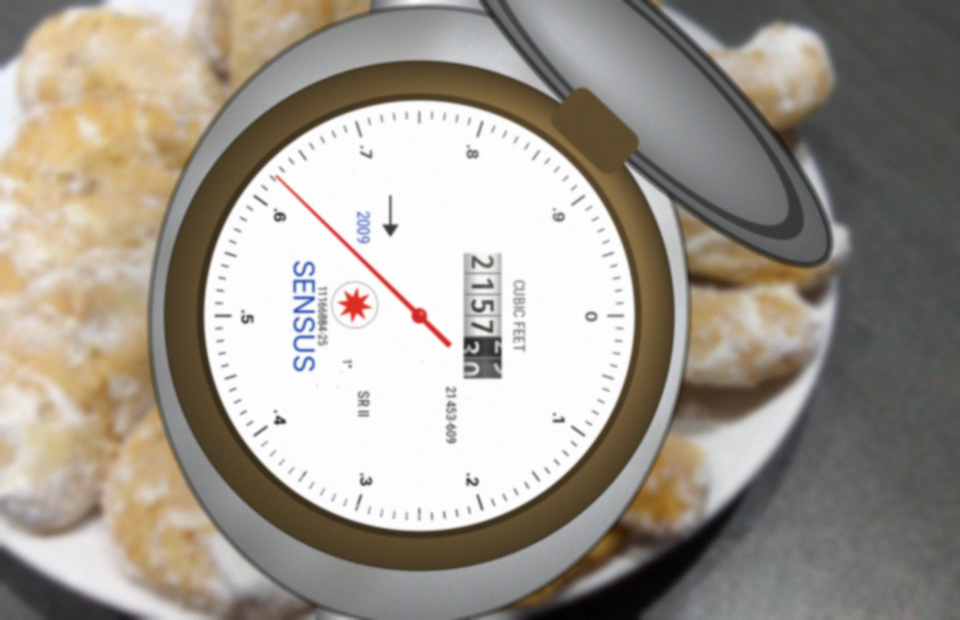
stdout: 215729.62 ft³
